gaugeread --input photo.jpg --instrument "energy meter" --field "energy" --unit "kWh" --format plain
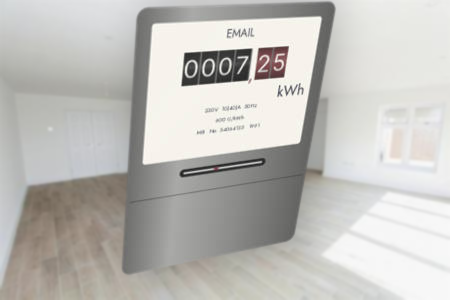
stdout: 7.25 kWh
